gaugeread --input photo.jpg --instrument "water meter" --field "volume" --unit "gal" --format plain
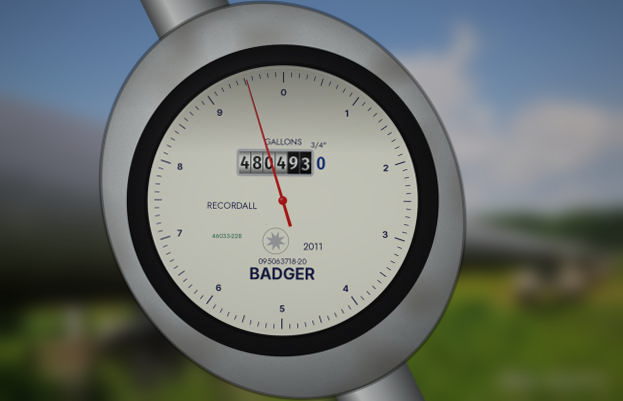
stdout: 4804929.5 gal
